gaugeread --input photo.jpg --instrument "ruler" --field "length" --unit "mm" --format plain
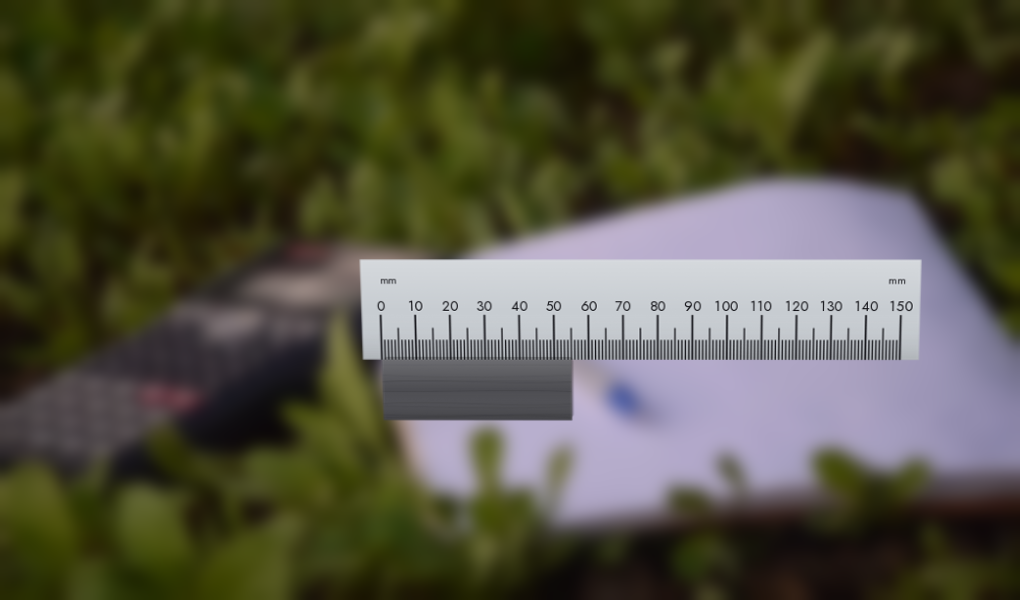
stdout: 55 mm
